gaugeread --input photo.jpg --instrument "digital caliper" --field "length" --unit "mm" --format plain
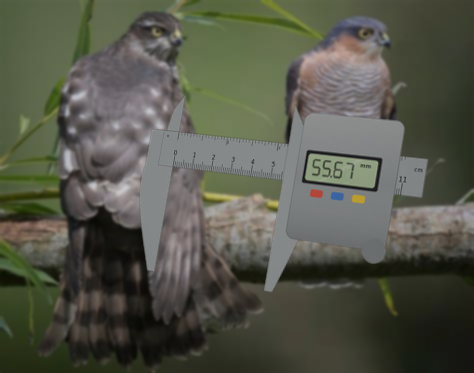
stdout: 55.67 mm
